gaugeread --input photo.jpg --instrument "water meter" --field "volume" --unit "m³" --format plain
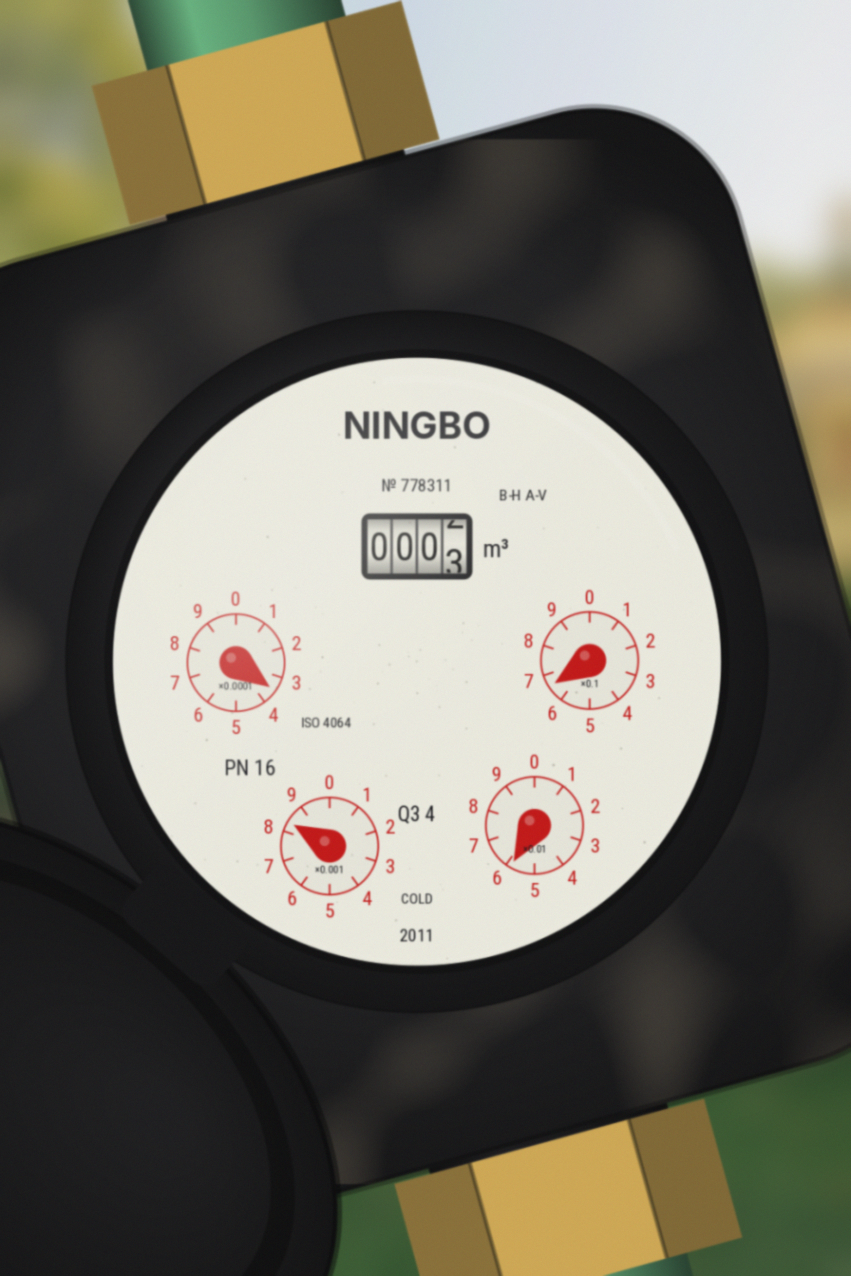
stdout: 2.6583 m³
